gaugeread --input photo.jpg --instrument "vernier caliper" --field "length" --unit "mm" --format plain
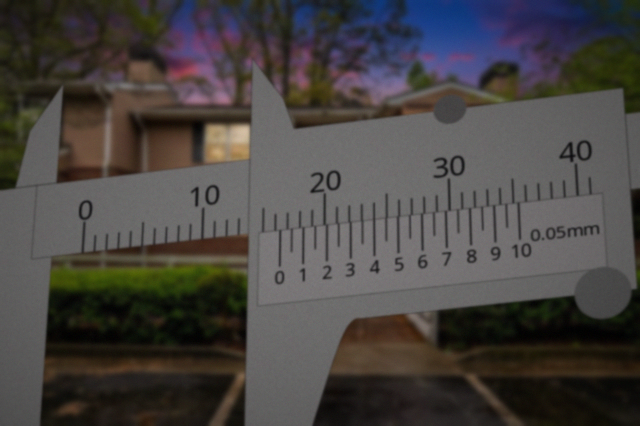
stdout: 16.4 mm
